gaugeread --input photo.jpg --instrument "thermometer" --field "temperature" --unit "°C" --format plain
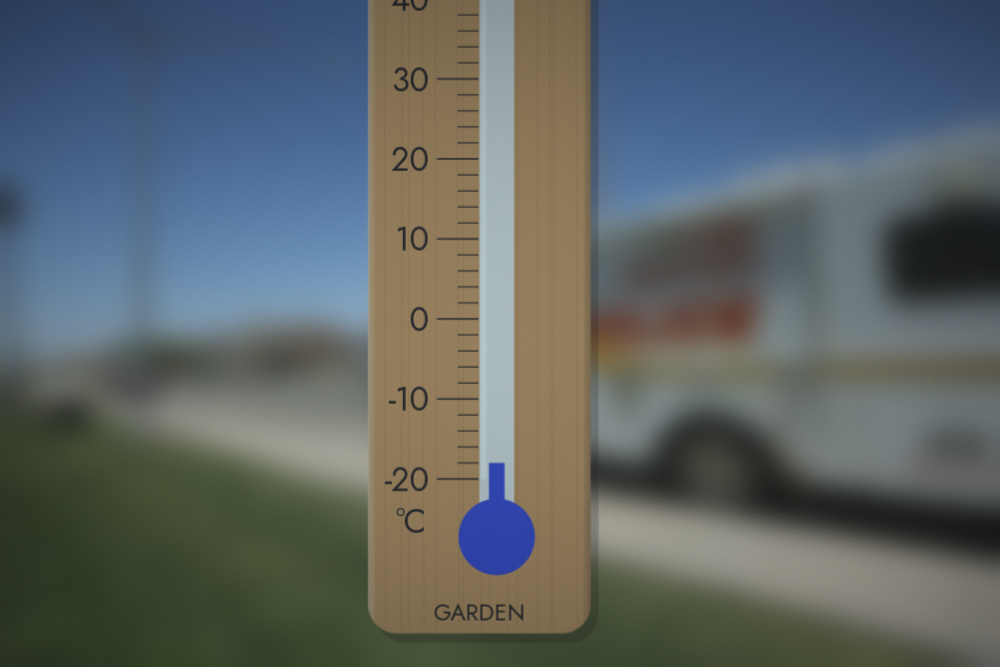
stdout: -18 °C
